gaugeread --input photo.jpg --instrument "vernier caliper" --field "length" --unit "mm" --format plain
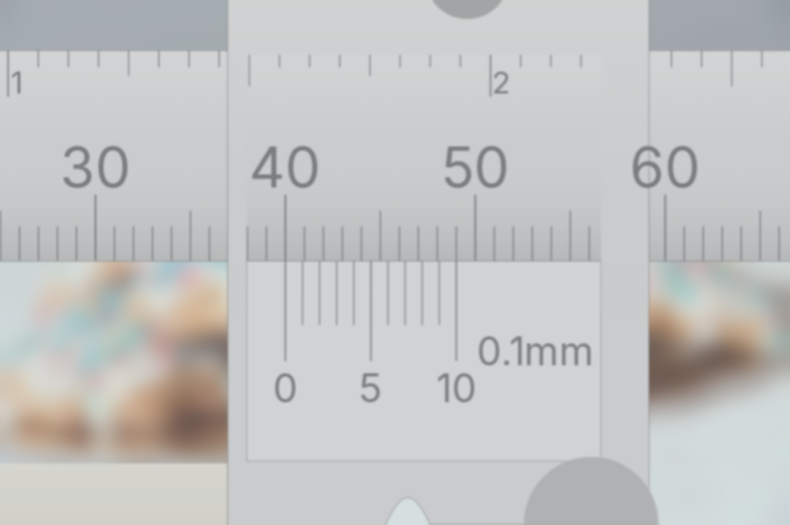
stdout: 40.0 mm
